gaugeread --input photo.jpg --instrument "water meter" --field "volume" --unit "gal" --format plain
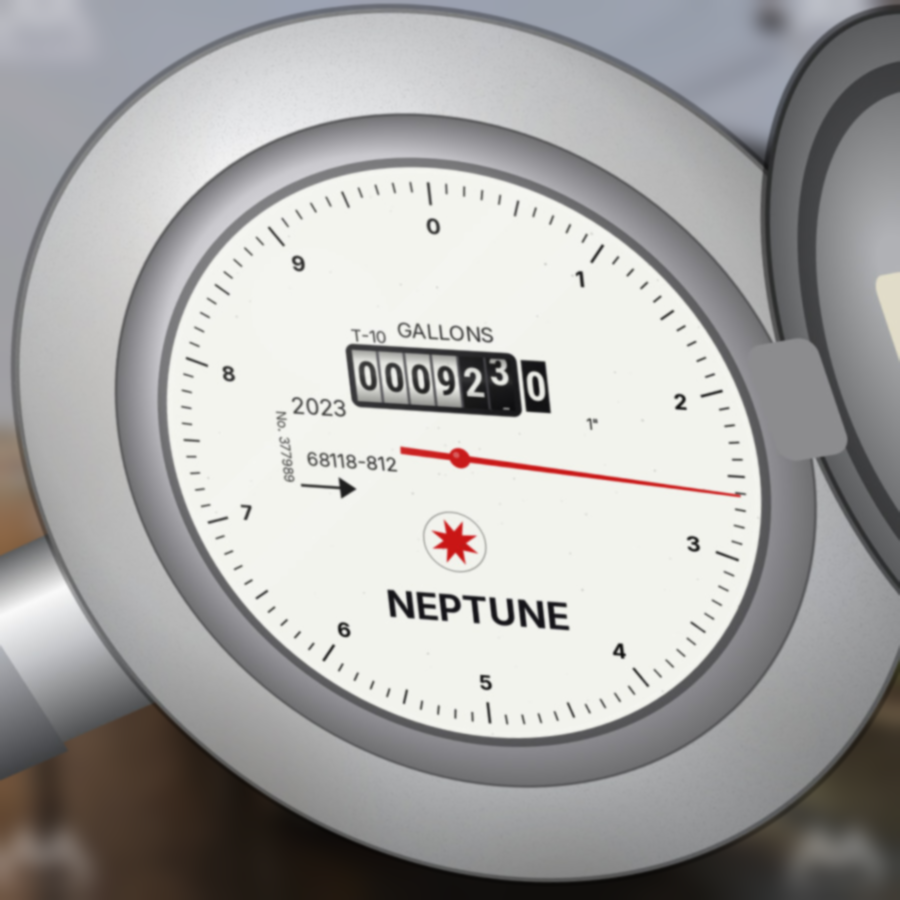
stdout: 9232.6 gal
